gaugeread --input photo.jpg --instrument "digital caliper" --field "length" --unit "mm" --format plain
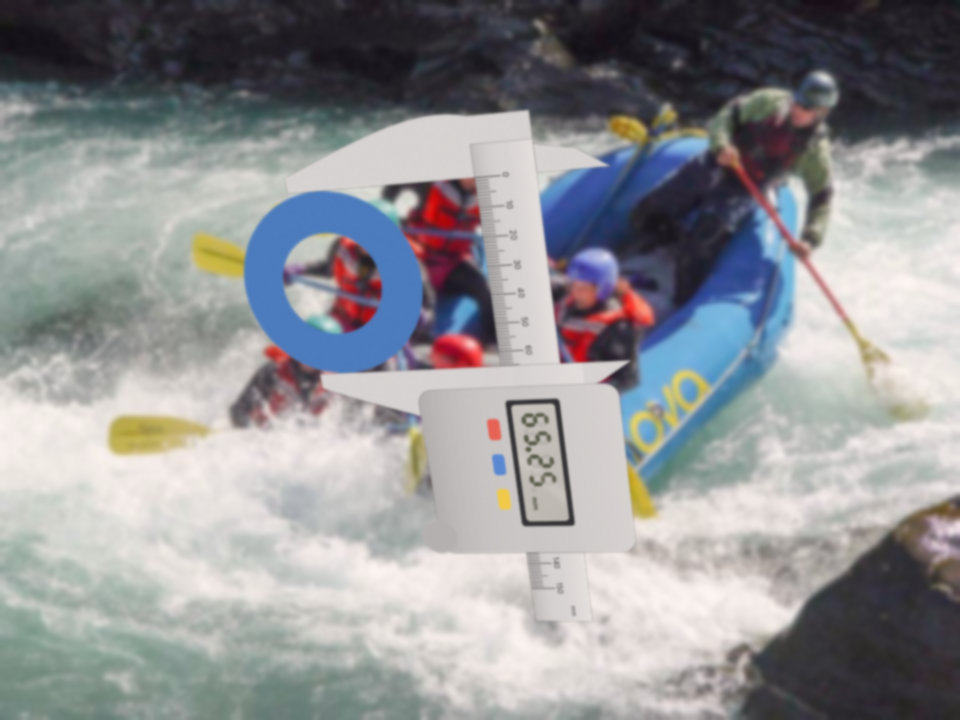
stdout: 65.25 mm
